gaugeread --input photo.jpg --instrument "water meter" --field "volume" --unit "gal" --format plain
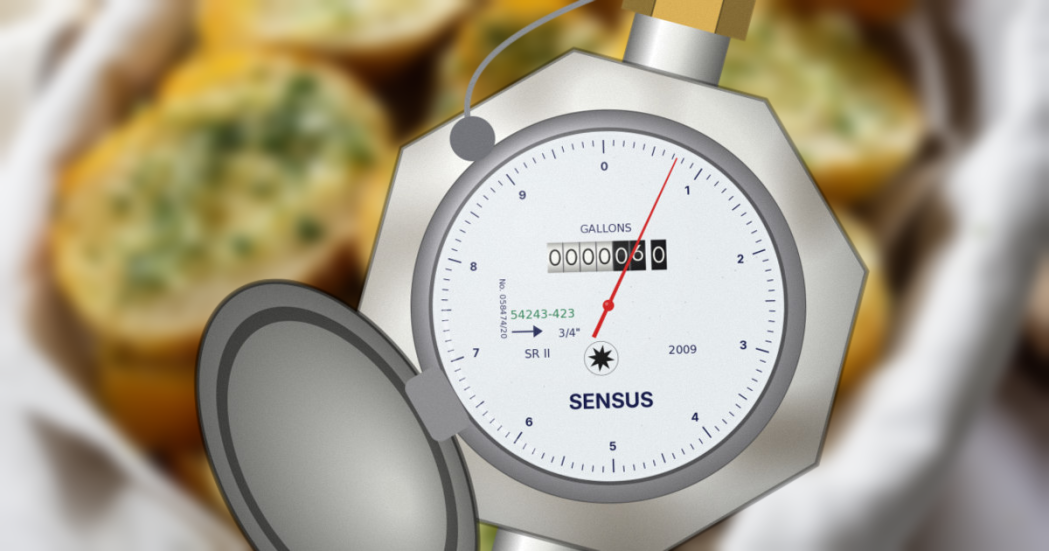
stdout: 60.7 gal
